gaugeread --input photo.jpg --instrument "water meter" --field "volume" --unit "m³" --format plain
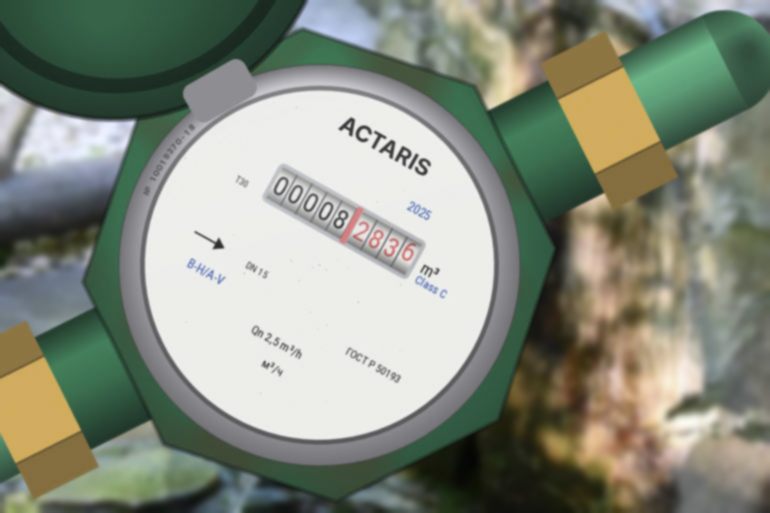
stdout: 8.2836 m³
